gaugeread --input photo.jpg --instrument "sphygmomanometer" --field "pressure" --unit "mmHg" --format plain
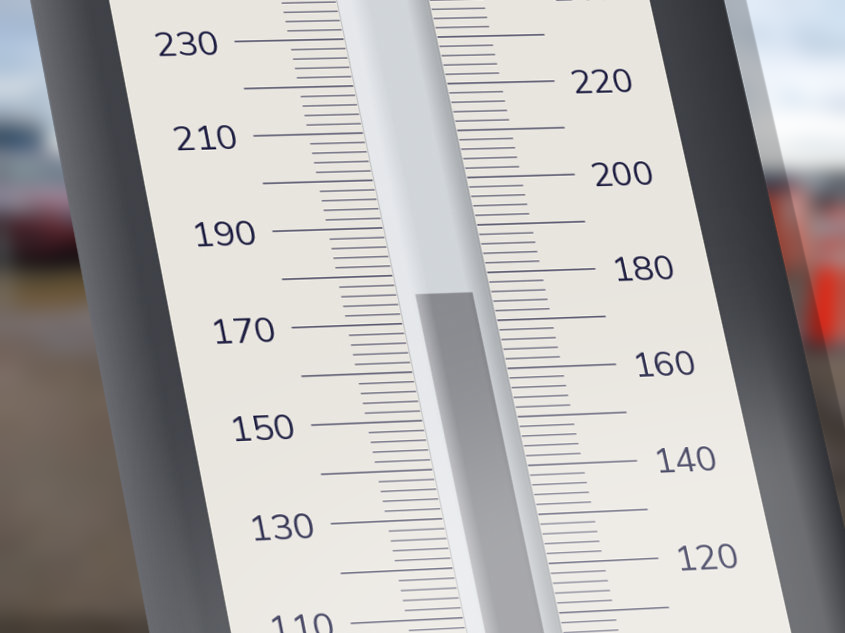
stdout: 176 mmHg
